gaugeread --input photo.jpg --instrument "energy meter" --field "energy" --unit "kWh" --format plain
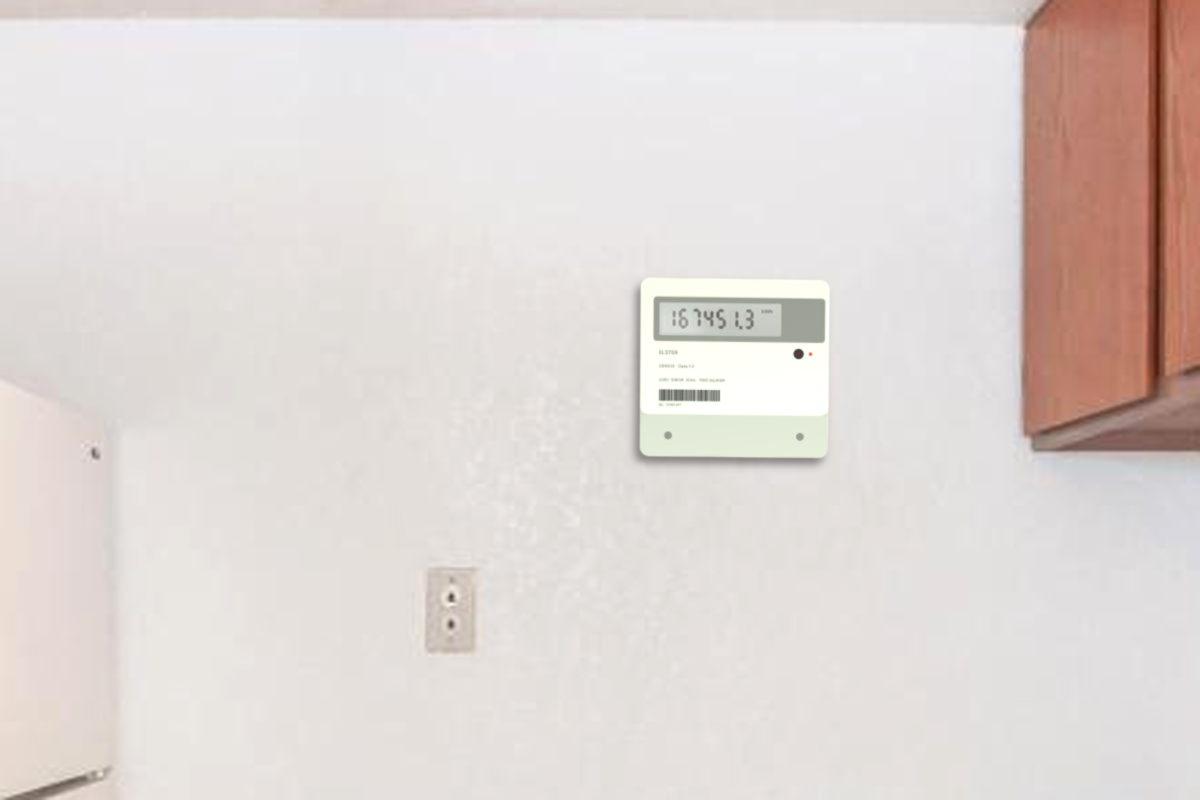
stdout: 167451.3 kWh
